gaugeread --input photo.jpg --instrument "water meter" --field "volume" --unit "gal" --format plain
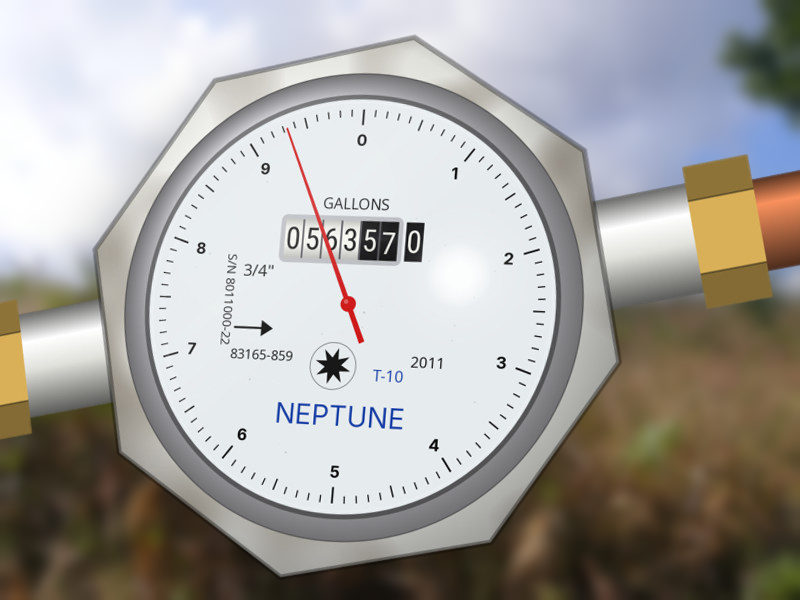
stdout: 563569.3 gal
